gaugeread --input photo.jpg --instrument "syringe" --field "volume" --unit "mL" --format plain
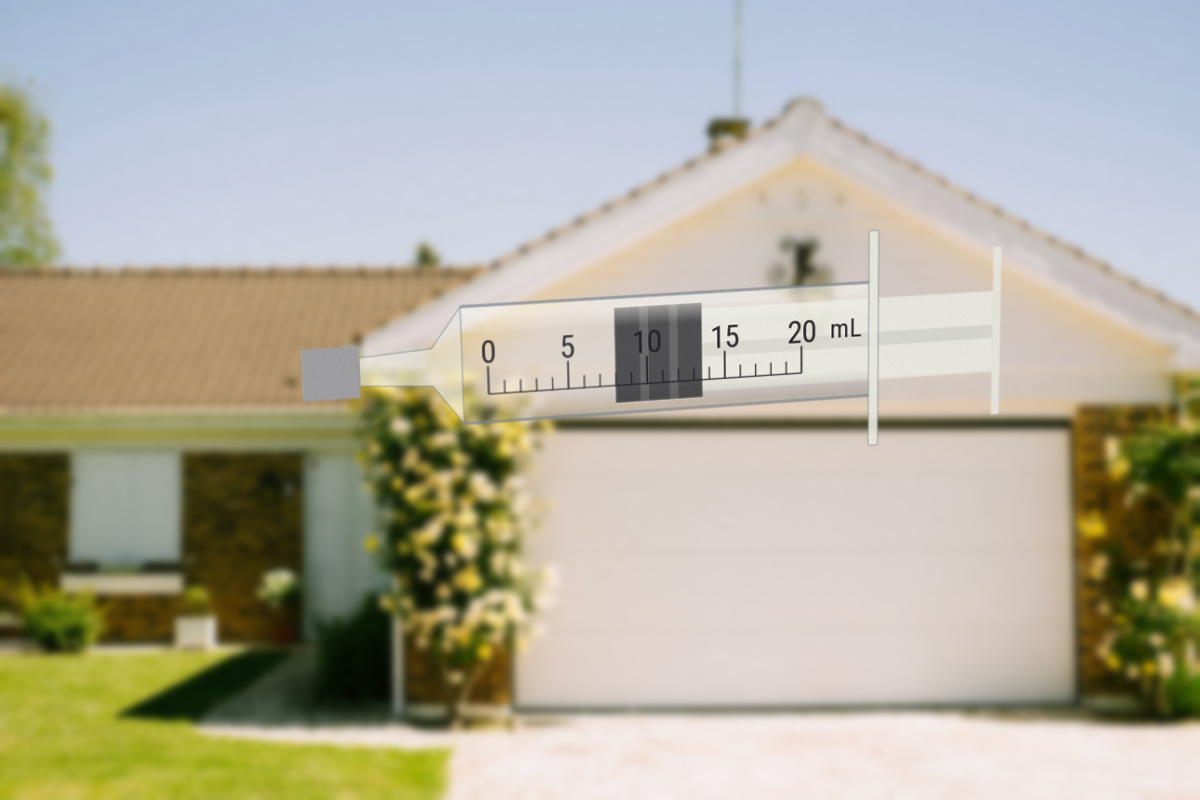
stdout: 8 mL
